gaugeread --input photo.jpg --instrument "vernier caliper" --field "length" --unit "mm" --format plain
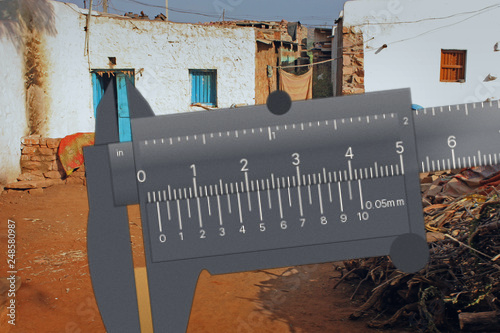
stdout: 2.5 mm
